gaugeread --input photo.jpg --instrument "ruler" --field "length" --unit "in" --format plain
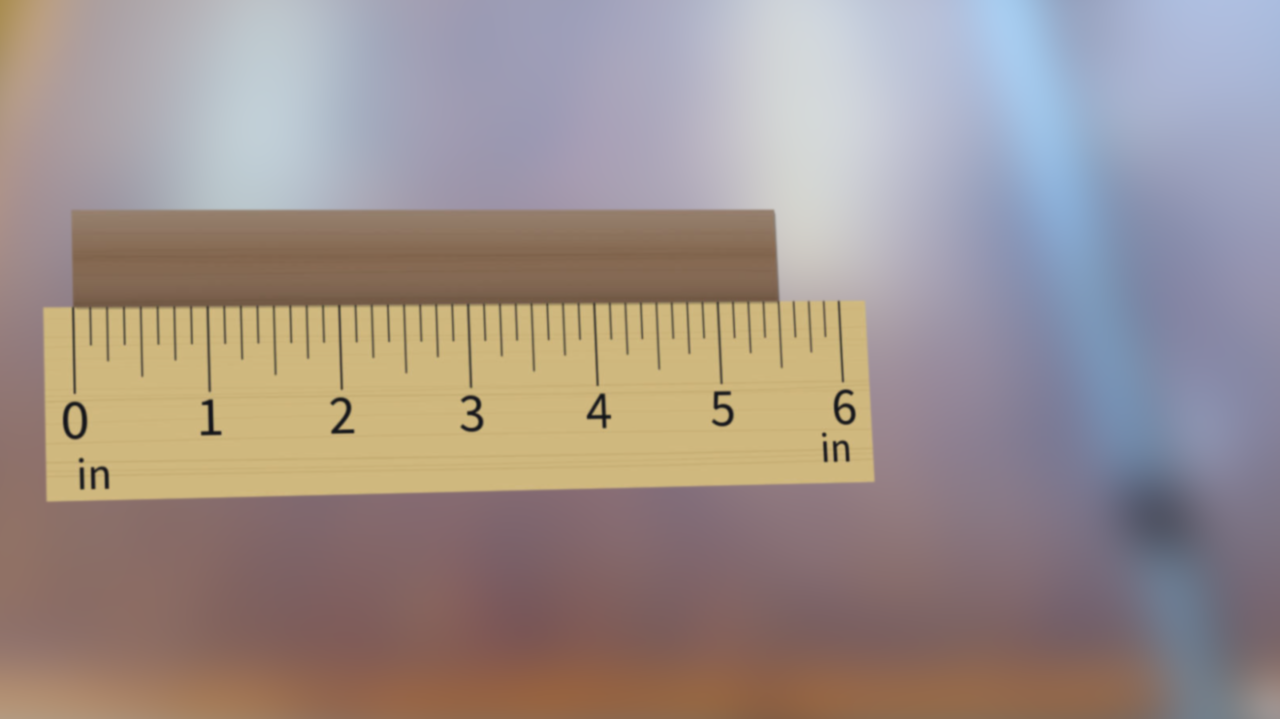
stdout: 5.5 in
